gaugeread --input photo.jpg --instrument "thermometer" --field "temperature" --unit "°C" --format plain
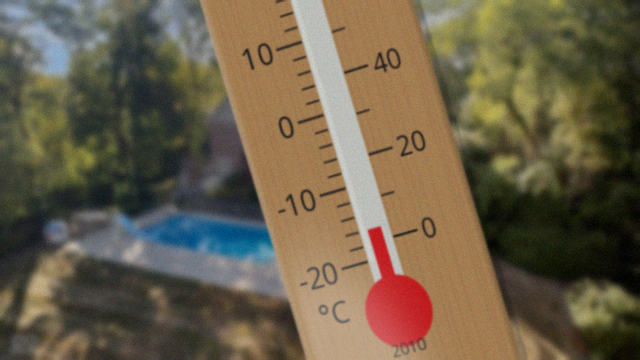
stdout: -16 °C
